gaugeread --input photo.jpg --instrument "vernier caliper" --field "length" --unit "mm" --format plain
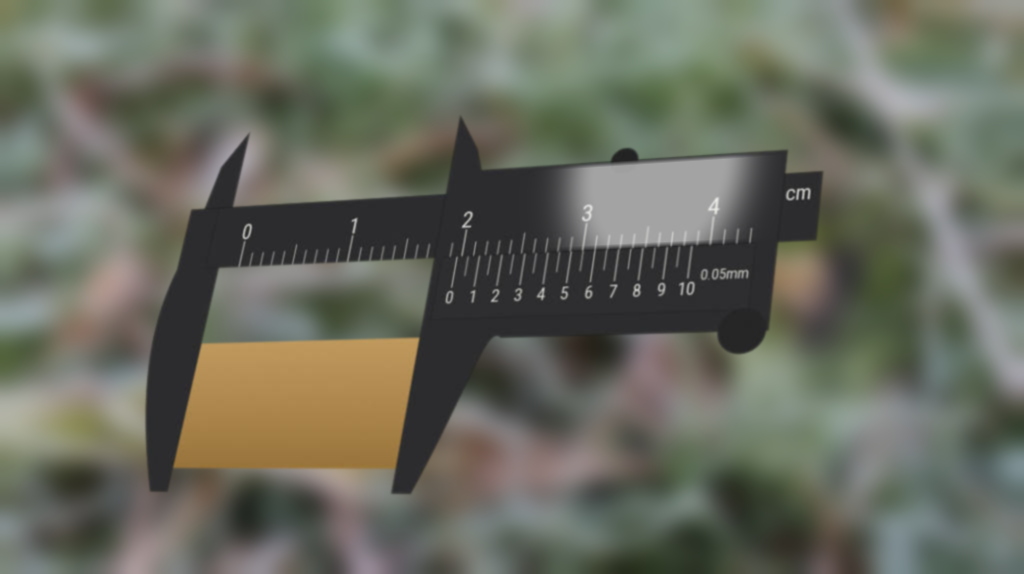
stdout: 19.6 mm
